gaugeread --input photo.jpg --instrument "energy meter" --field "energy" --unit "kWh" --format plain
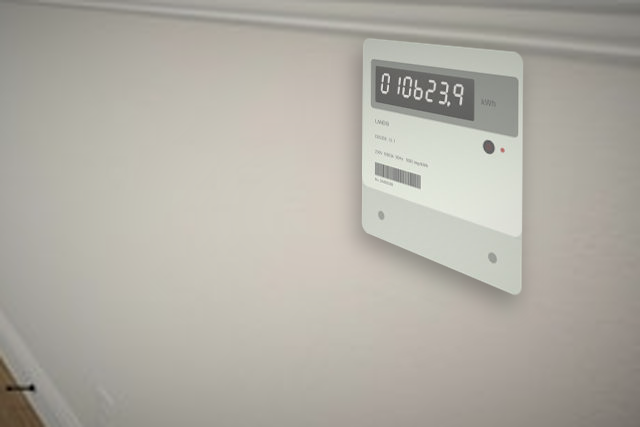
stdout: 10623.9 kWh
